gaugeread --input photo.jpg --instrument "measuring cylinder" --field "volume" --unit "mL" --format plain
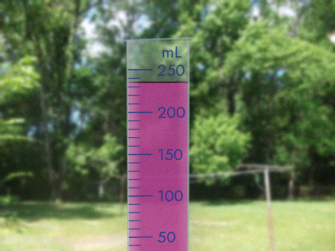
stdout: 235 mL
